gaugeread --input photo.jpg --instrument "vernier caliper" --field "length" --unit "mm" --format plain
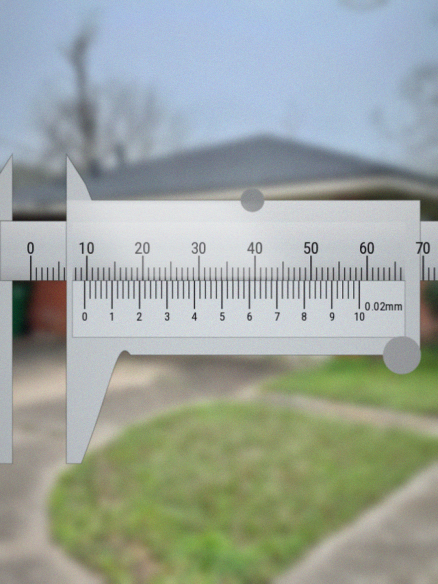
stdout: 9.6 mm
